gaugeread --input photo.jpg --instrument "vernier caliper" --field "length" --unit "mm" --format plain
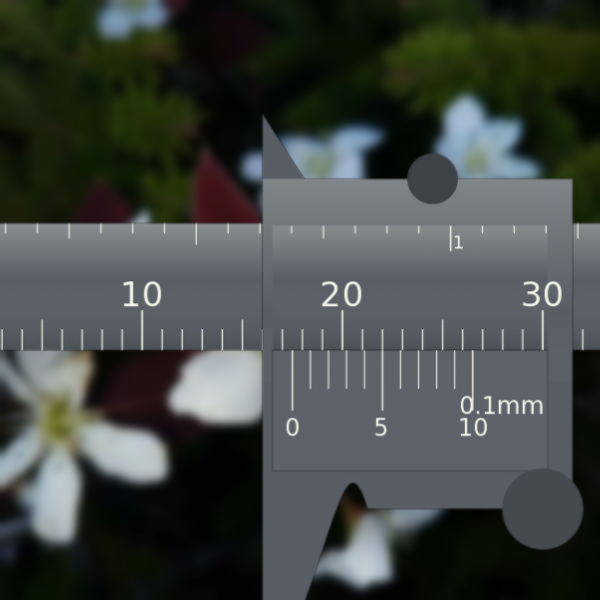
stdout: 17.5 mm
